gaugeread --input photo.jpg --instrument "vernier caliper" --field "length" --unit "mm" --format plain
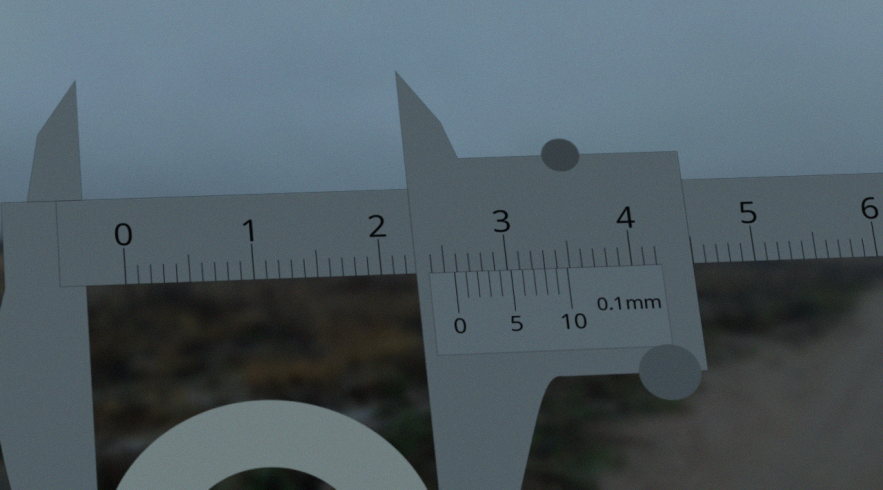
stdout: 25.8 mm
